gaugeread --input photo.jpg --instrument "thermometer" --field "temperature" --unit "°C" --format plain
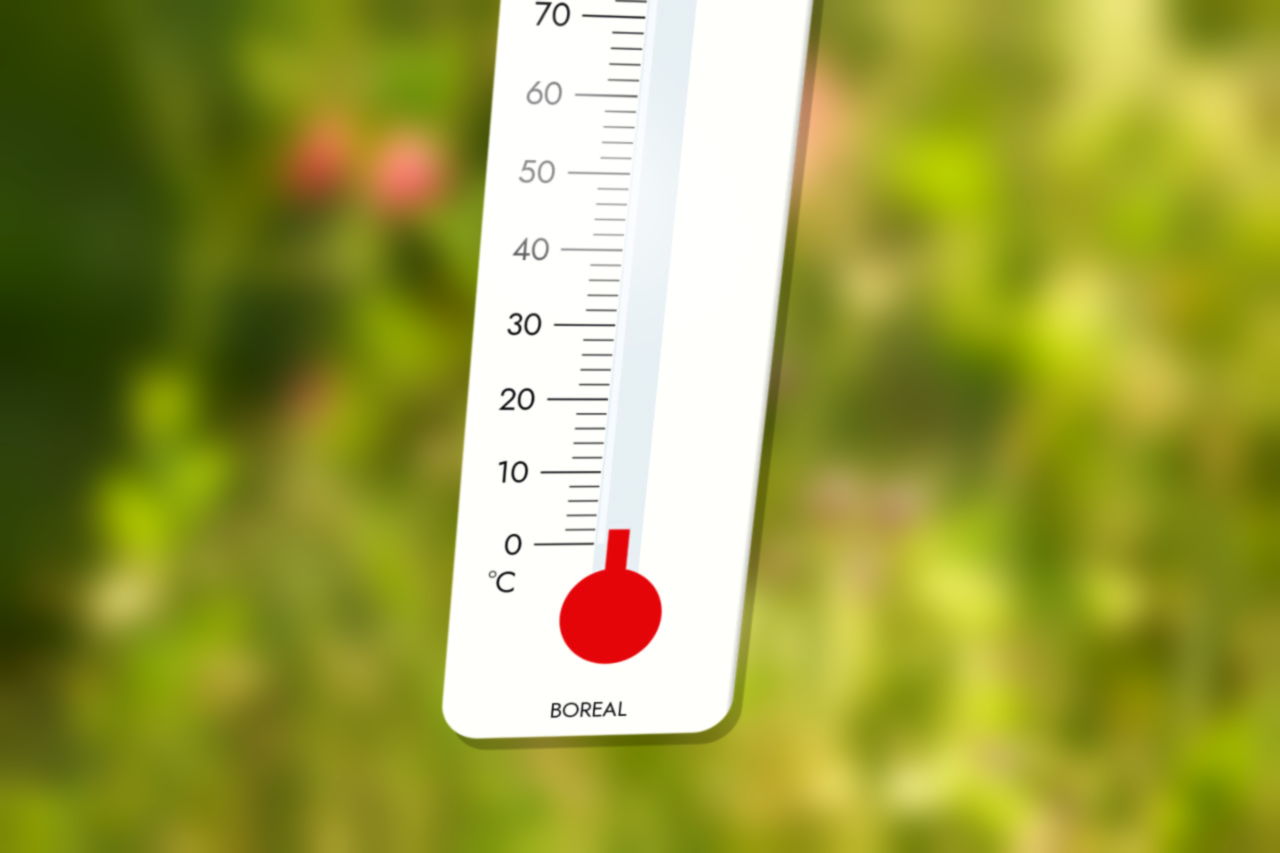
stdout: 2 °C
